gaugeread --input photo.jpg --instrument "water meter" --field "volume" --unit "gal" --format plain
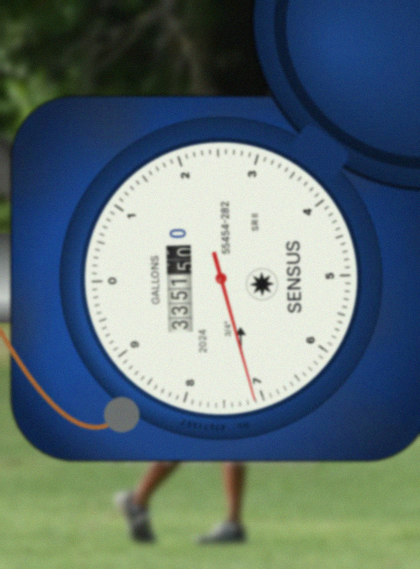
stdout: 3351497.1 gal
